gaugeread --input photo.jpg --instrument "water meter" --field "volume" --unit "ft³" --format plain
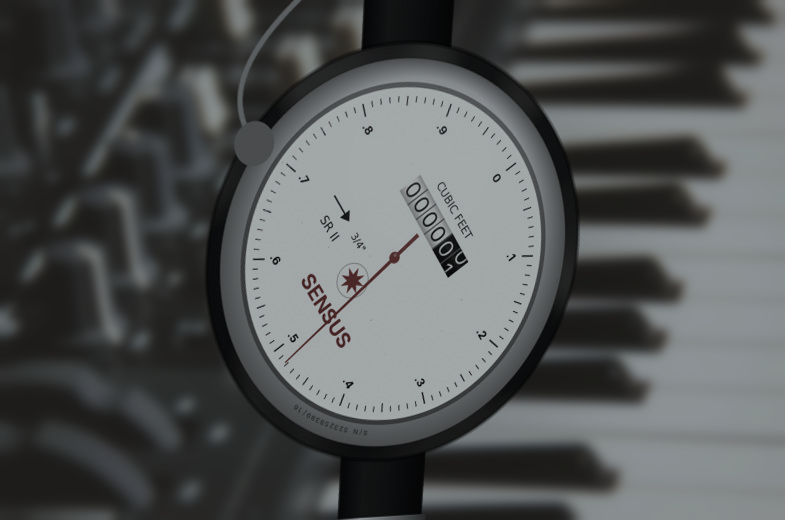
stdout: 0.48 ft³
